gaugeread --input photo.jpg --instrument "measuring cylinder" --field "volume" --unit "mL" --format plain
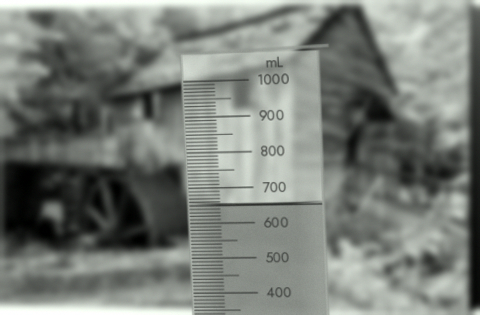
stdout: 650 mL
